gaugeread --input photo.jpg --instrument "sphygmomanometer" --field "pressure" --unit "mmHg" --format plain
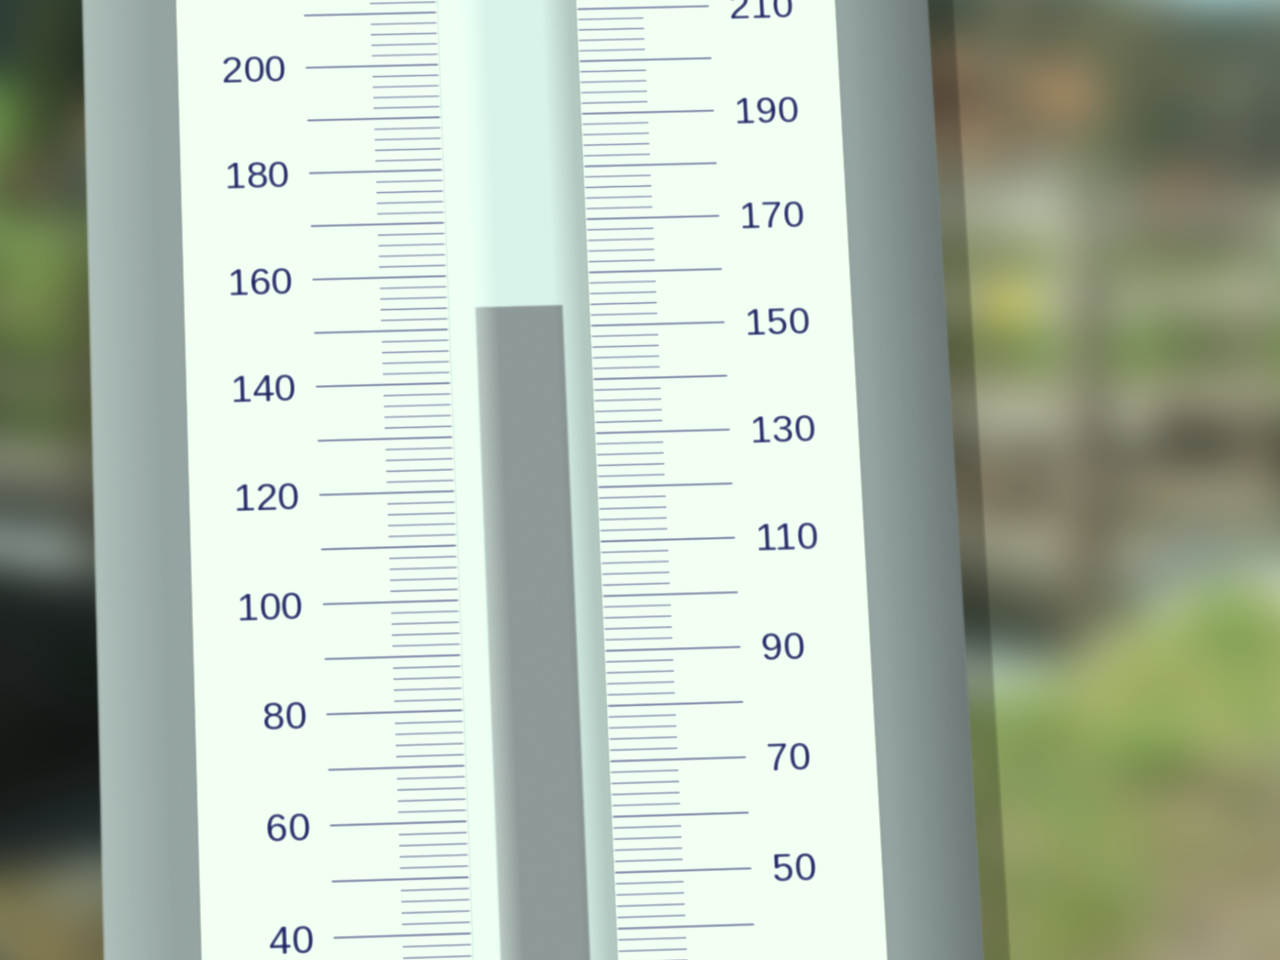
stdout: 154 mmHg
